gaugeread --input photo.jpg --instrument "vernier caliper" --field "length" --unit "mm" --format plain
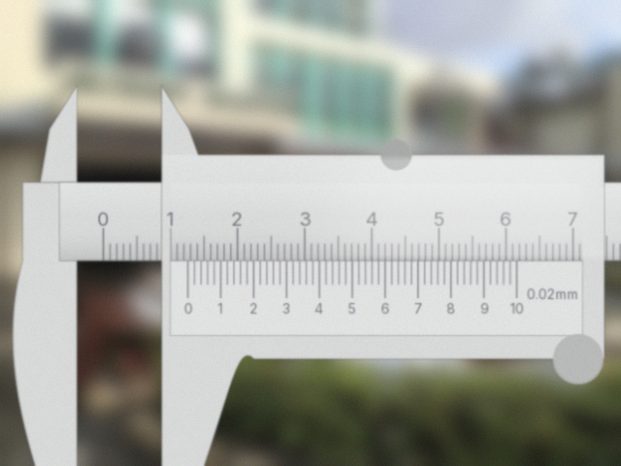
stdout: 12.6 mm
